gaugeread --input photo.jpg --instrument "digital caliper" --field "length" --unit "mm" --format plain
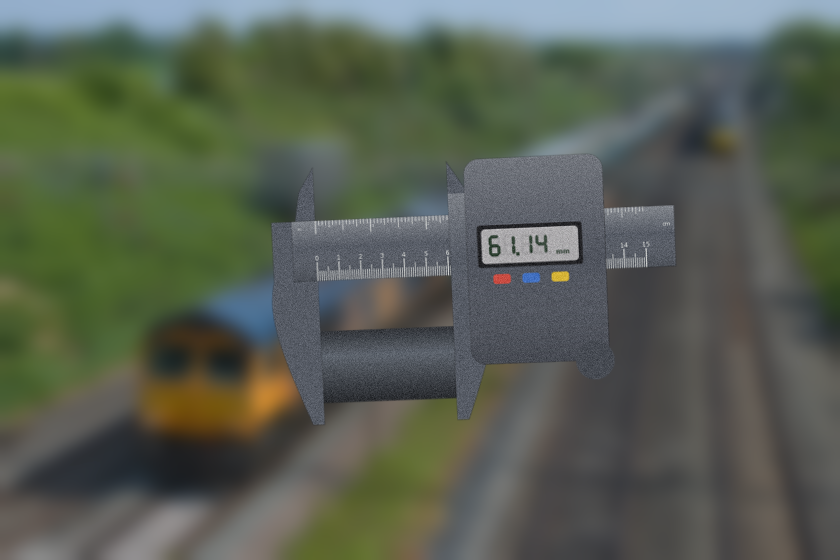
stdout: 61.14 mm
